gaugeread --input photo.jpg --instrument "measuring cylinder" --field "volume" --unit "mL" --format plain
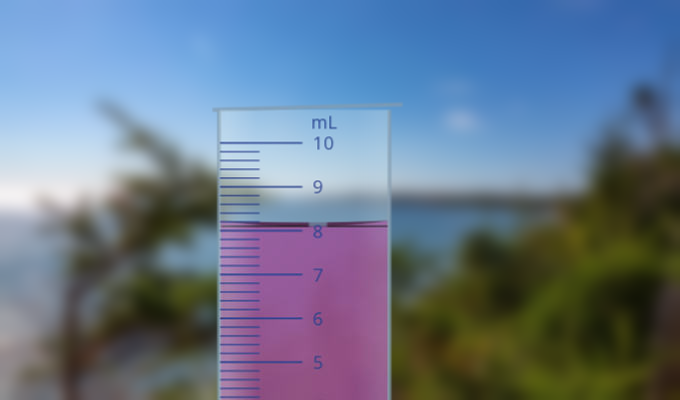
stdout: 8.1 mL
